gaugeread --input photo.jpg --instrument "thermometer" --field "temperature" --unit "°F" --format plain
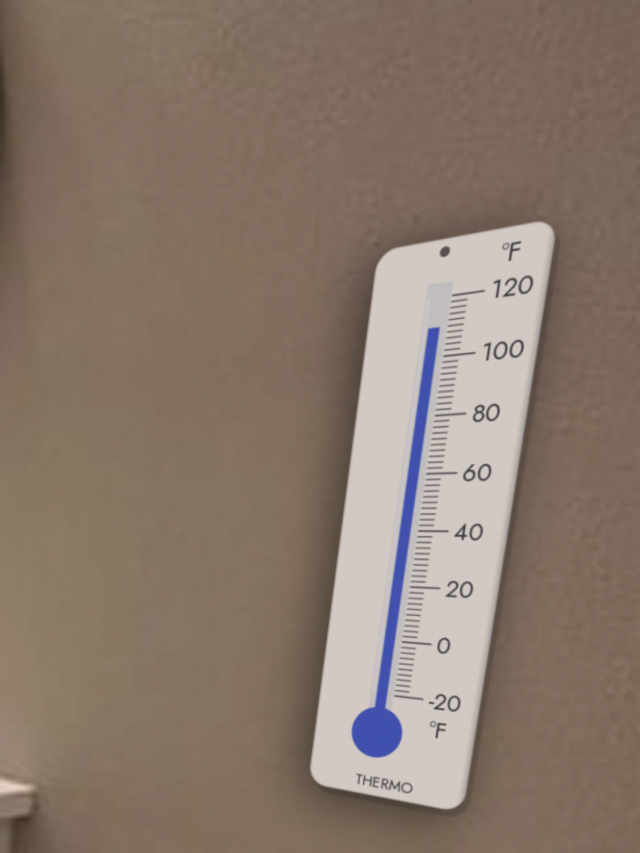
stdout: 110 °F
